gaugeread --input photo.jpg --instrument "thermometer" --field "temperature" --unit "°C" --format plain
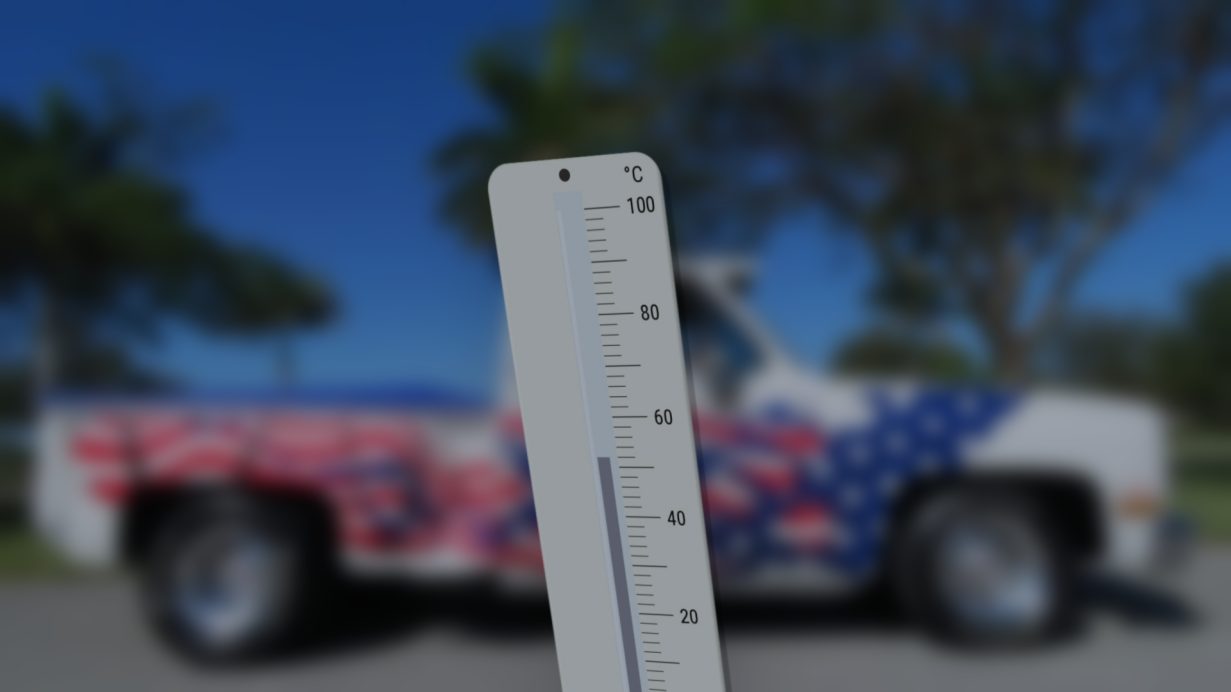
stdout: 52 °C
